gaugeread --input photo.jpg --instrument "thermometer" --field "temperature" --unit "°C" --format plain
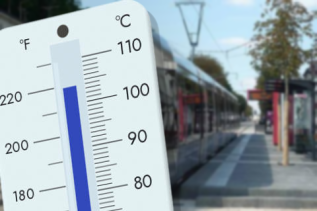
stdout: 104 °C
